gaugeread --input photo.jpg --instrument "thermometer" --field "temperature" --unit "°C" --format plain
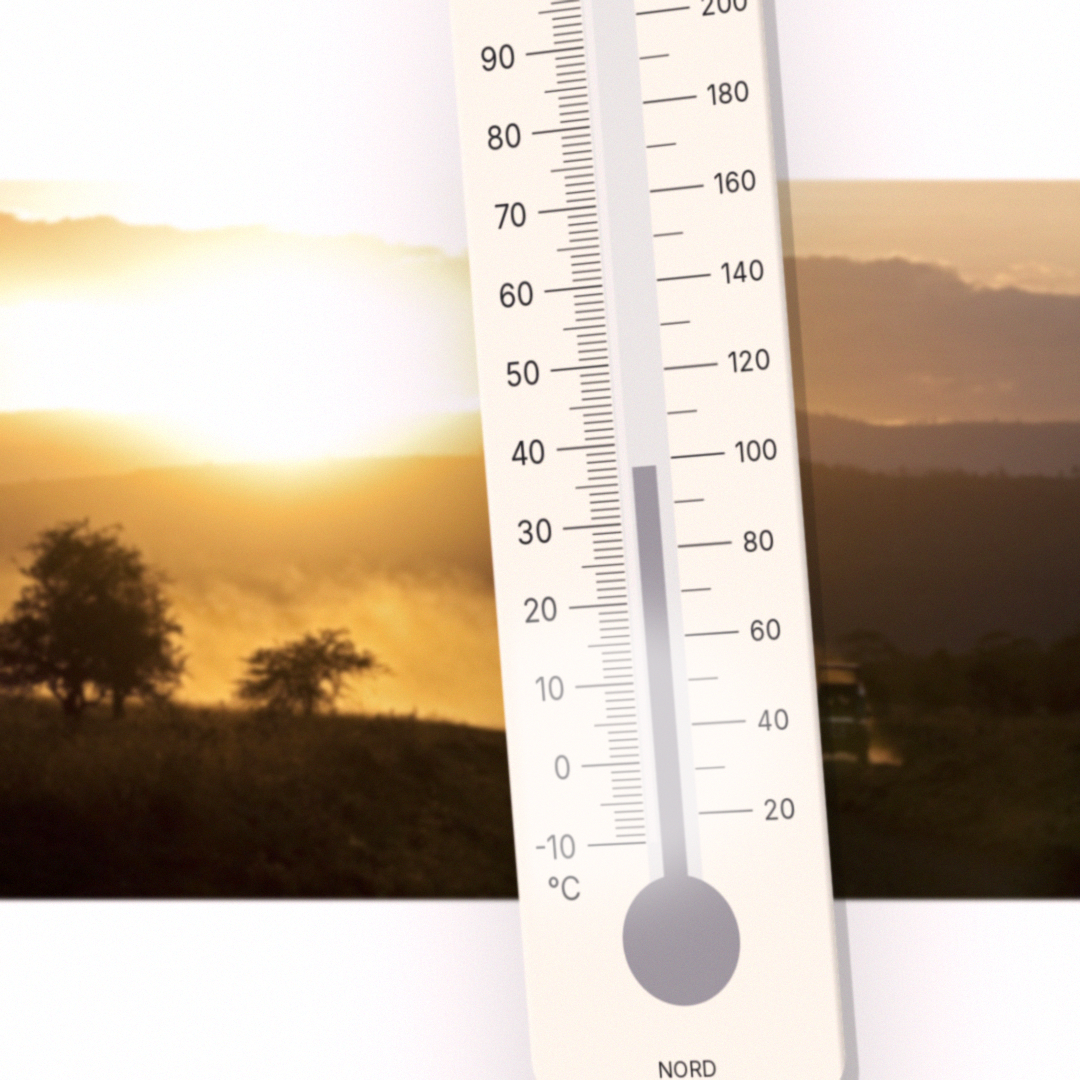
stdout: 37 °C
